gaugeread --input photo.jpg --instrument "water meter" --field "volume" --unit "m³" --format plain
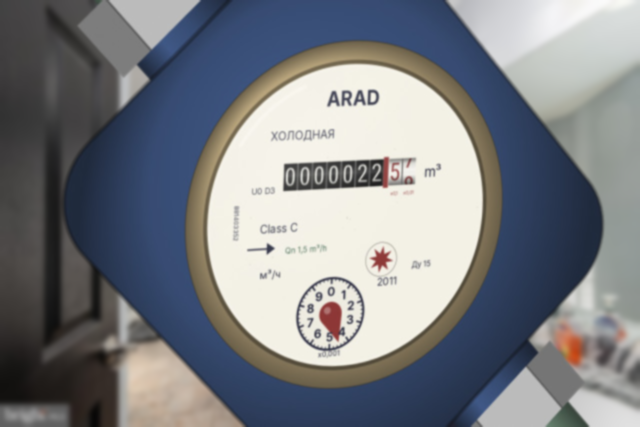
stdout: 22.574 m³
